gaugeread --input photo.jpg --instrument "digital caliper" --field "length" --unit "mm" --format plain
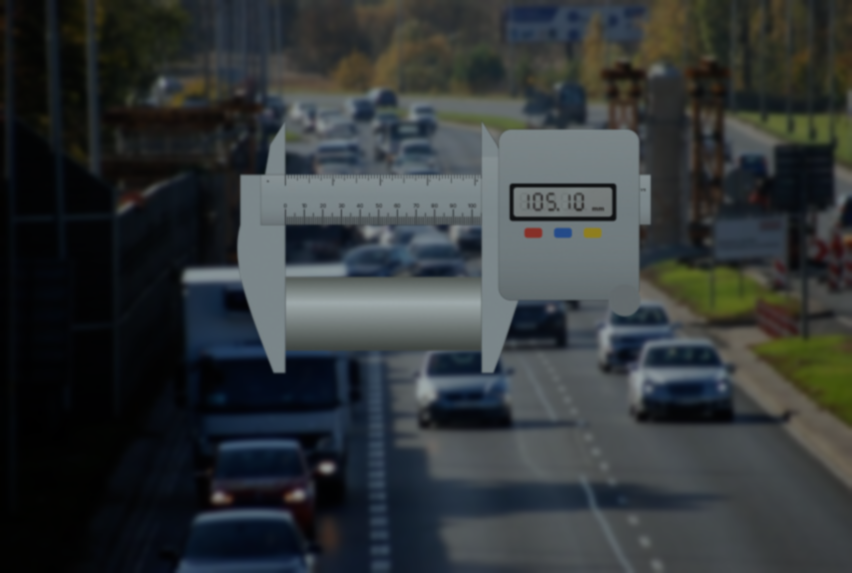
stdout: 105.10 mm
